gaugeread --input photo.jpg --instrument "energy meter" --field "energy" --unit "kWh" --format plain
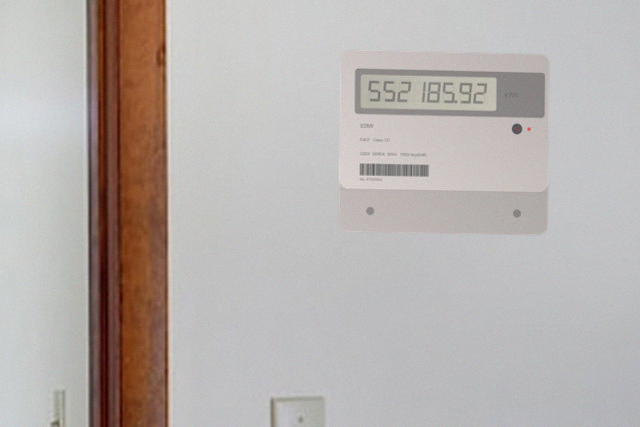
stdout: 552185.92 kWh
